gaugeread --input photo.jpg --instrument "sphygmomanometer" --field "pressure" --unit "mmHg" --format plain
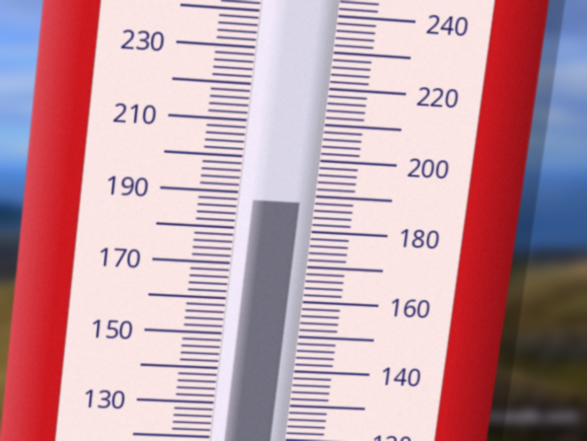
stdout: 188 mmHg
